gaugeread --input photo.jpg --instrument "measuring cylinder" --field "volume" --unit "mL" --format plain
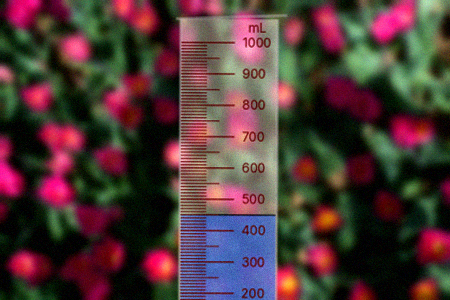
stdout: 450 mL
